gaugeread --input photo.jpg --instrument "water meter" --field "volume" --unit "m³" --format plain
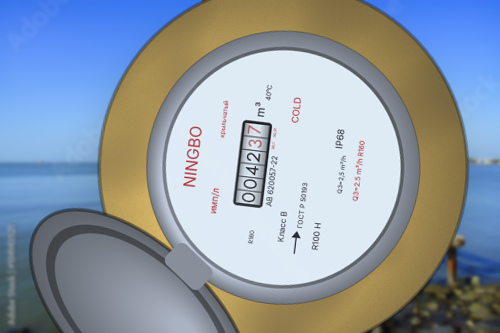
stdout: 42.37 m³
